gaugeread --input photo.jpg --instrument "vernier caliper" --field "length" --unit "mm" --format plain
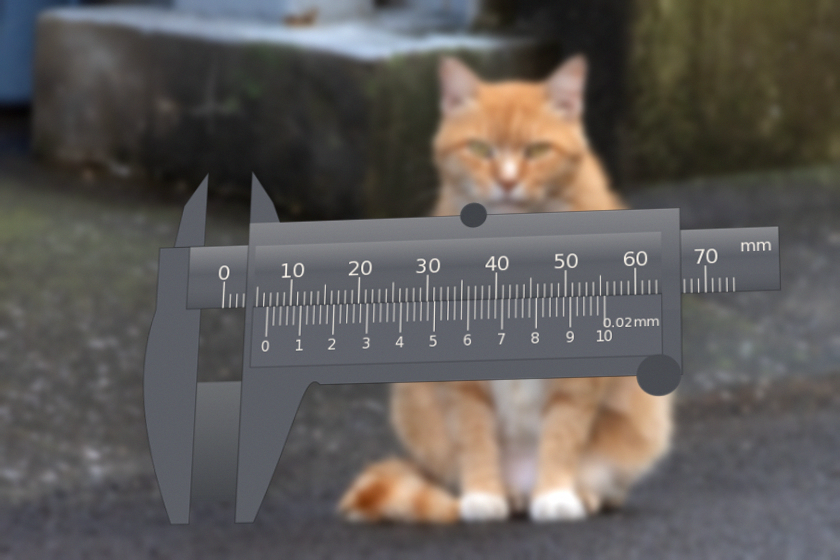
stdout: 6.6 mm
